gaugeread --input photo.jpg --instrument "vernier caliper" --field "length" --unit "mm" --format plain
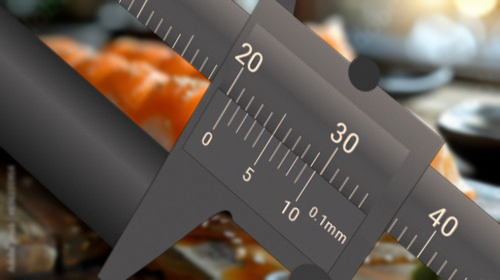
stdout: 20.5 mm
